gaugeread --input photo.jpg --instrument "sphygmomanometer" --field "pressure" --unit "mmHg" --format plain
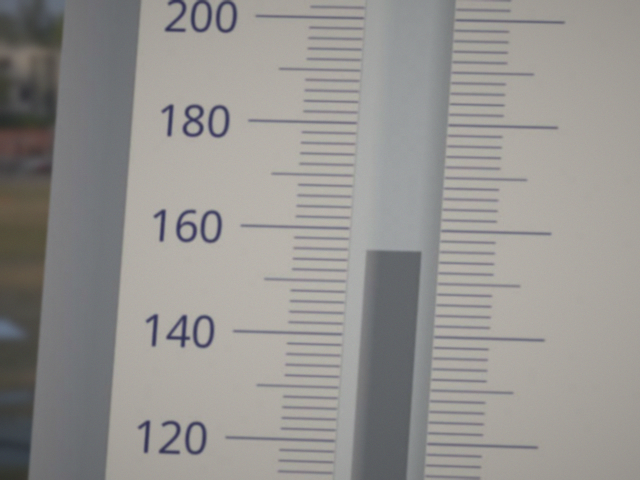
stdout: 156 mmHg
